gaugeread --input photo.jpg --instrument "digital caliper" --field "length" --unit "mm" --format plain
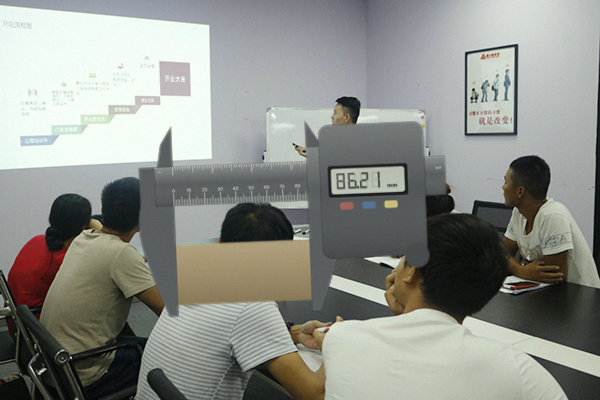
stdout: 86.21 mm
